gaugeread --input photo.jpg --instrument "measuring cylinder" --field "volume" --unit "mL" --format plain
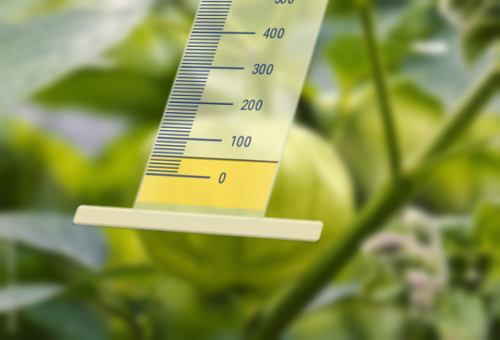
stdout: 50 mL
